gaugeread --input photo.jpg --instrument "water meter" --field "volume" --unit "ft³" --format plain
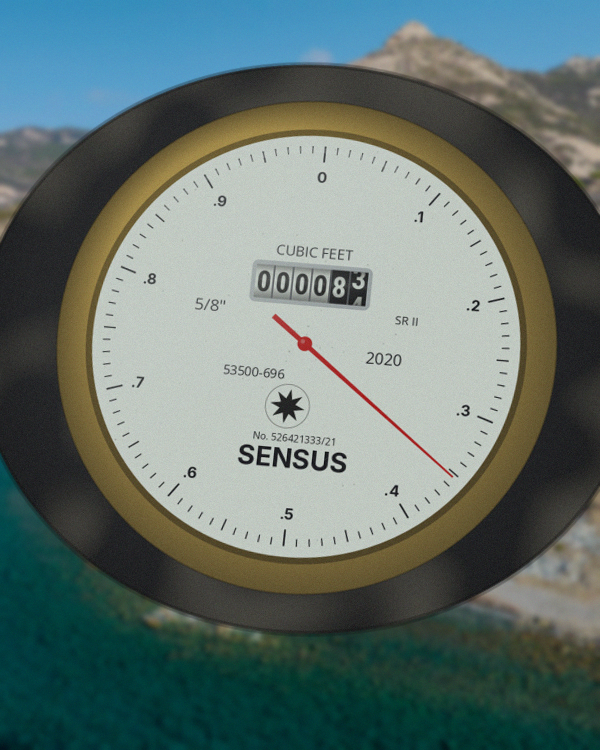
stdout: 83.35 ft³
